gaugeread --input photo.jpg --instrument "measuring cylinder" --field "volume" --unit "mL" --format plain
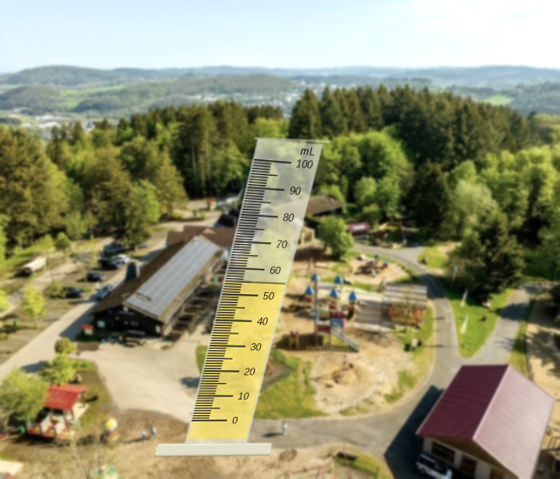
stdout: 55 mL
